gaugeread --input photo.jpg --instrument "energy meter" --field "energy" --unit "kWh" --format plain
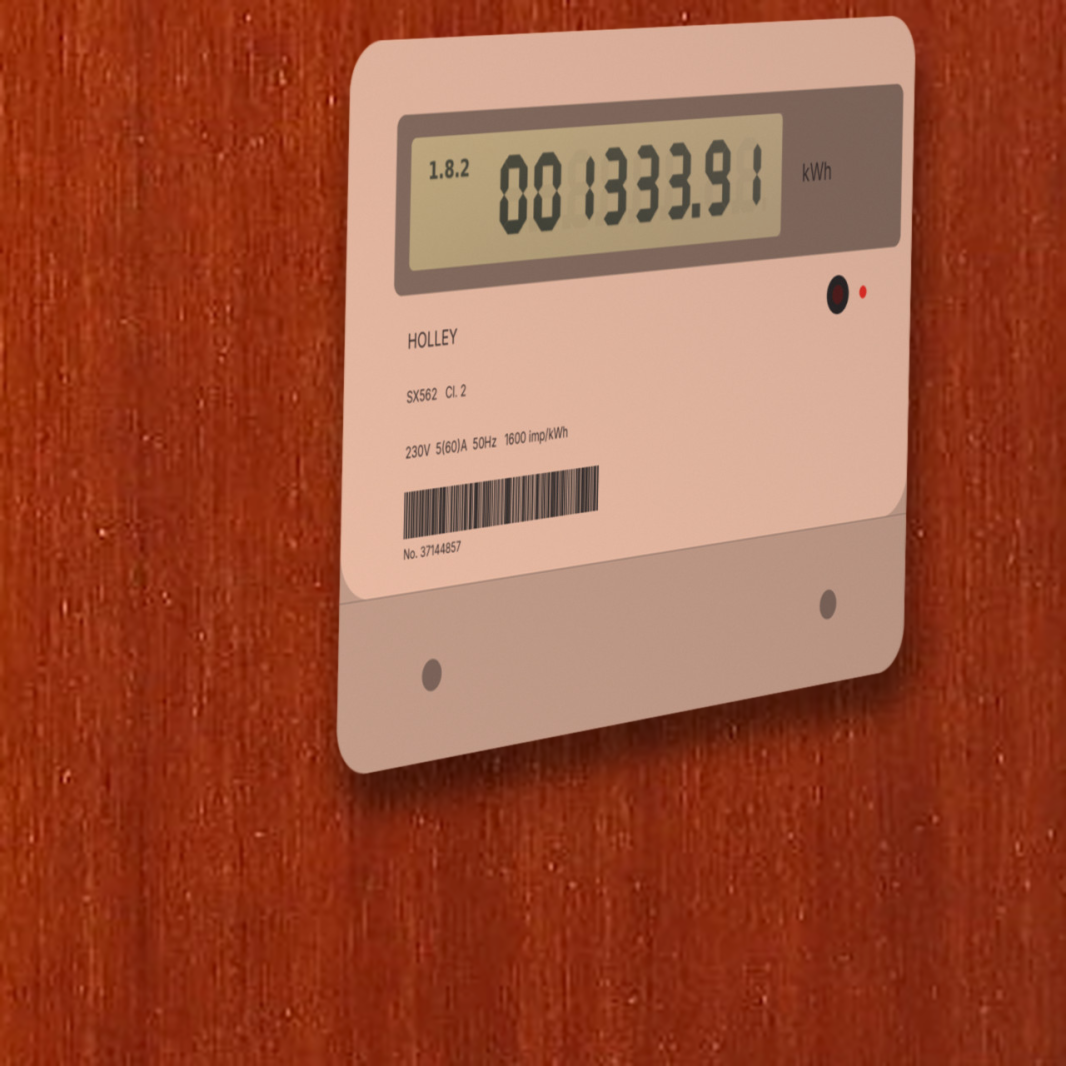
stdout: 1333.91 kWh
